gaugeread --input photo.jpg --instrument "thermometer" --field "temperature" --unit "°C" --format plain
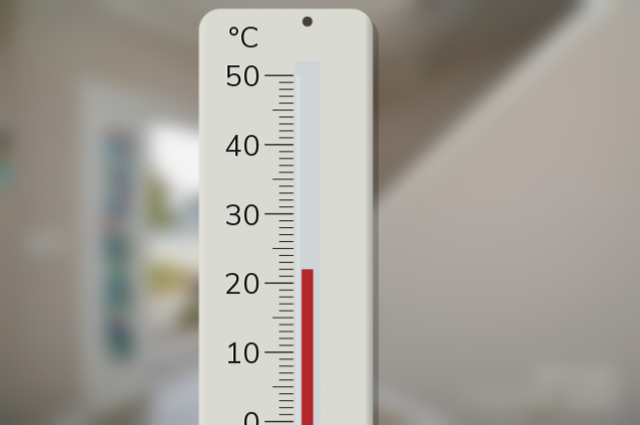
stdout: 22 °C
